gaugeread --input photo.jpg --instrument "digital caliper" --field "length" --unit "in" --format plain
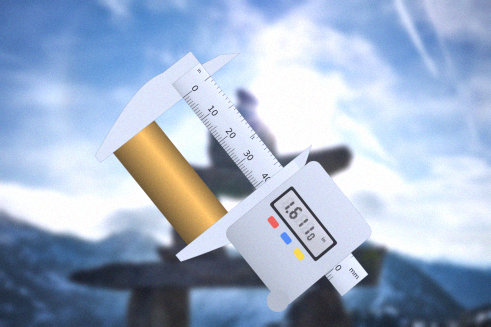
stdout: 1.6110 in
